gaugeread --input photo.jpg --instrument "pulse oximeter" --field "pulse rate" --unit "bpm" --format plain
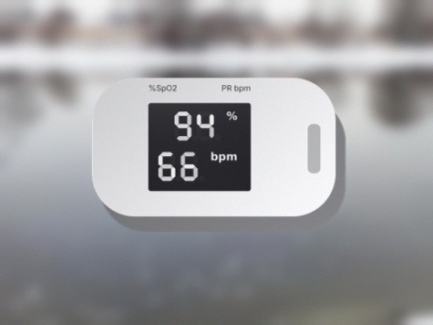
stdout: 66 bpm
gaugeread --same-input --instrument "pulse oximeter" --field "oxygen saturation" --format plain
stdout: 94 %
